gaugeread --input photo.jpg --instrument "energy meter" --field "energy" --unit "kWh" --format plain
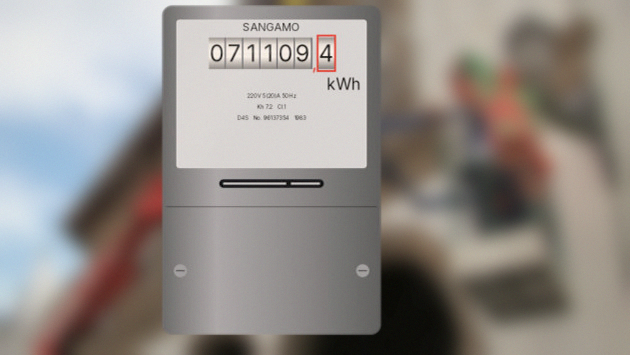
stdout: 71109.4 kWh
